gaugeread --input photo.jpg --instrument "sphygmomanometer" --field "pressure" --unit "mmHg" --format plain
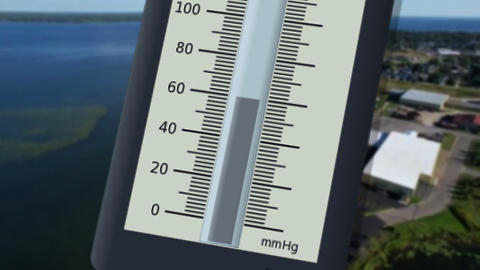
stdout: 60 mmHg
